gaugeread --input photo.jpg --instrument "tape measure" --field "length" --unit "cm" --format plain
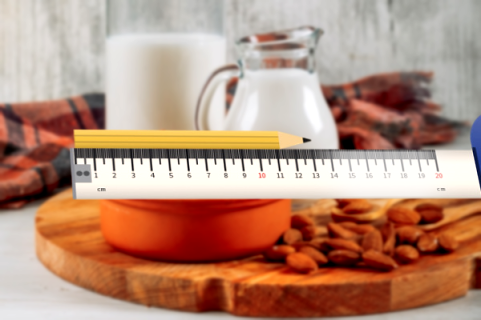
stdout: 13 cm
